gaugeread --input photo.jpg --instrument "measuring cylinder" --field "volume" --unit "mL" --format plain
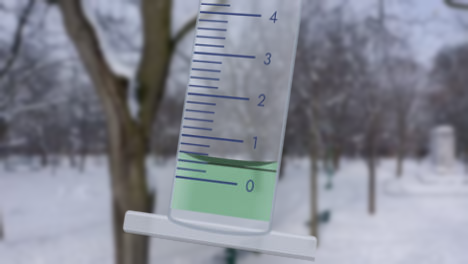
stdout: 0.4 mL
